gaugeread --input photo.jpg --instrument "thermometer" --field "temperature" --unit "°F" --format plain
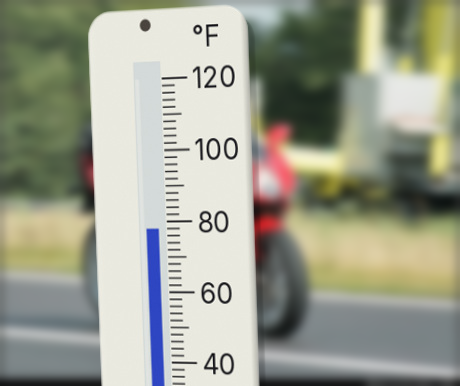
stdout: 78 °F
